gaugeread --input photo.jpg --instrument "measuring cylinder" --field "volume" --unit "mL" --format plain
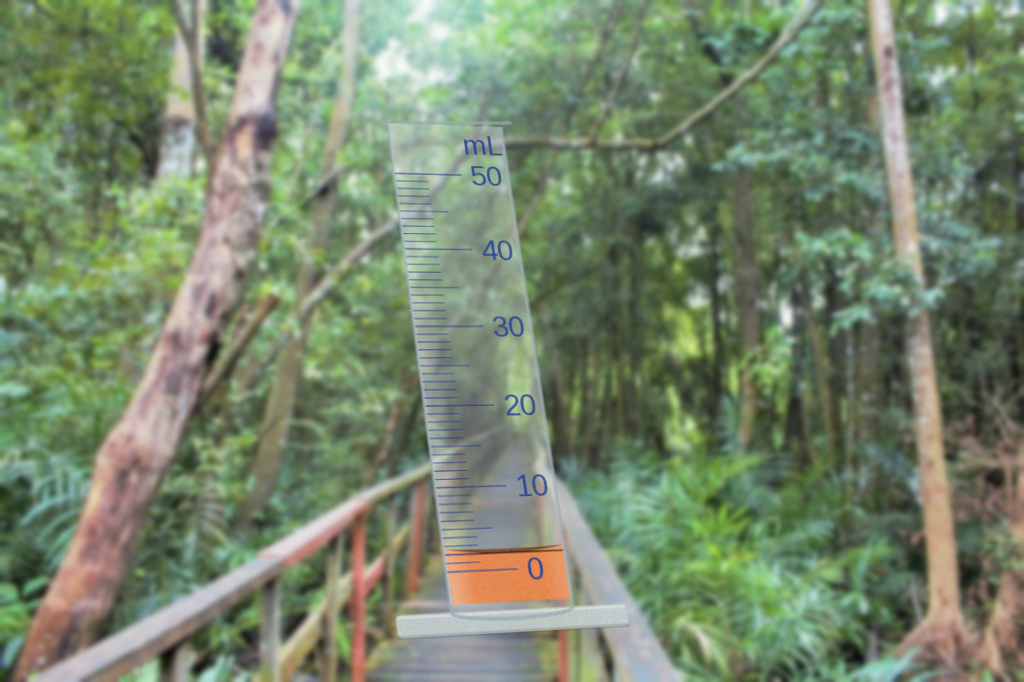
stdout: 2 mL
